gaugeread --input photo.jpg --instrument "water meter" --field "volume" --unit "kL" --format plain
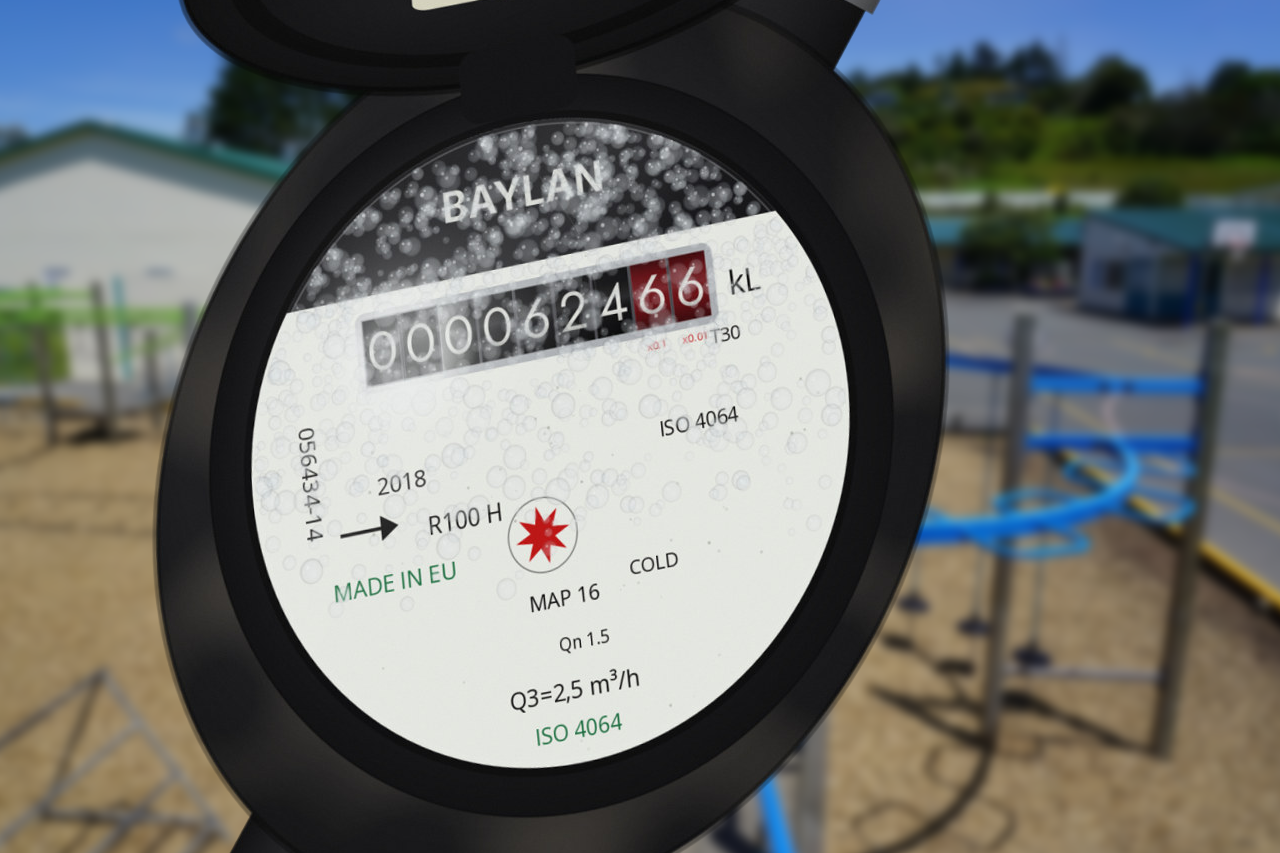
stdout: 624.66 kL
